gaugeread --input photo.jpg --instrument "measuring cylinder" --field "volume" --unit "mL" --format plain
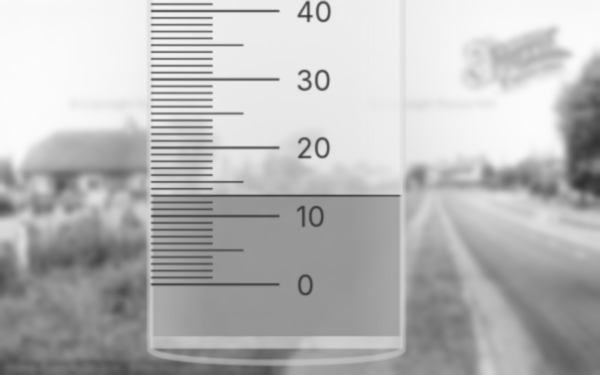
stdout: 13 mL
